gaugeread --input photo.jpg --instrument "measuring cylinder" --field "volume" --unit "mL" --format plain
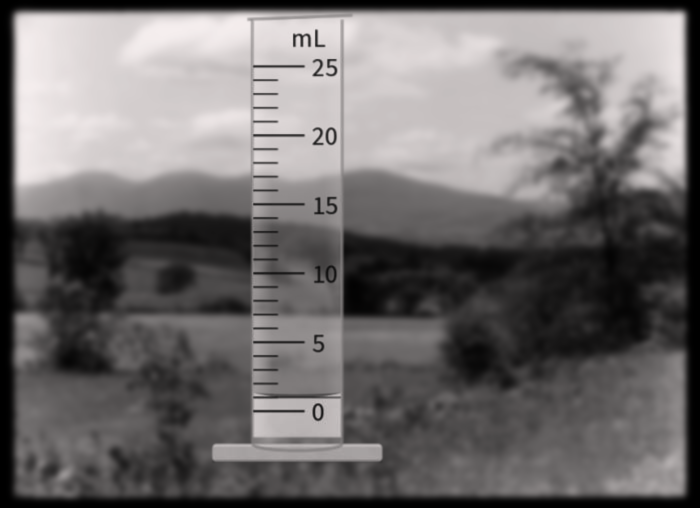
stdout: 1 mL
